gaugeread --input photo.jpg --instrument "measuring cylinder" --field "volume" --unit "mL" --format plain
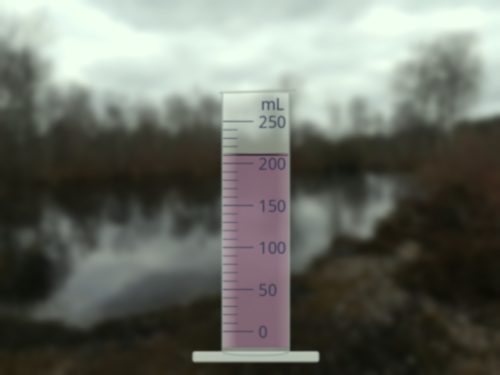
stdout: 210 mL
